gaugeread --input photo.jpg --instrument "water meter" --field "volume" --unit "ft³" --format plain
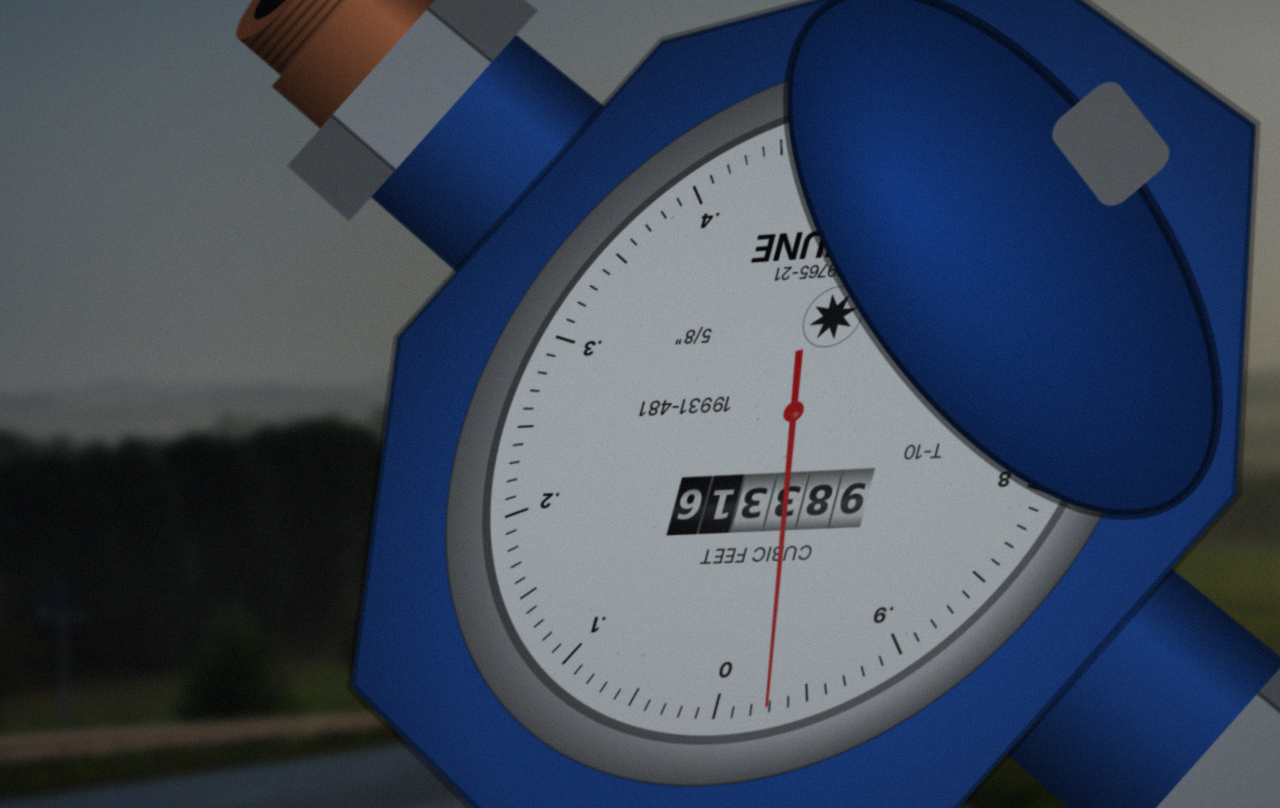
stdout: 983315.97 ft³
